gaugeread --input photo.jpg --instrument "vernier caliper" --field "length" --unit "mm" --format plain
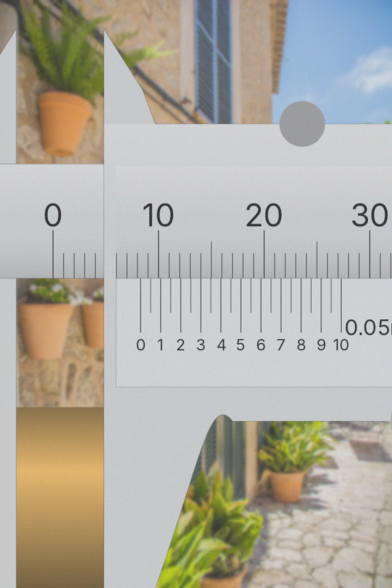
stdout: 8.3 mm
